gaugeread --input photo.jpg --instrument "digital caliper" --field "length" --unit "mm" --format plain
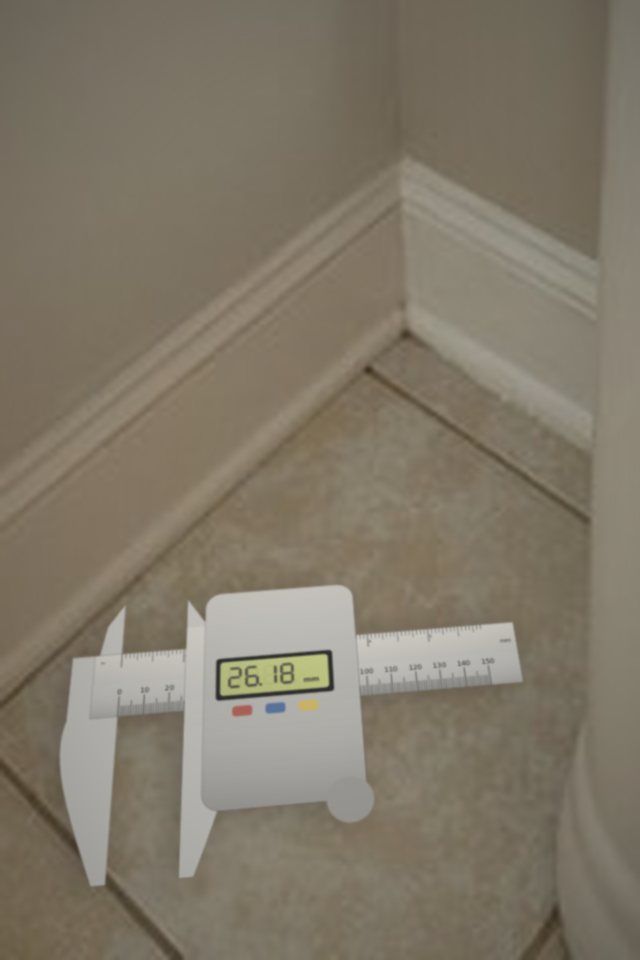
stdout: 26.18 mm
